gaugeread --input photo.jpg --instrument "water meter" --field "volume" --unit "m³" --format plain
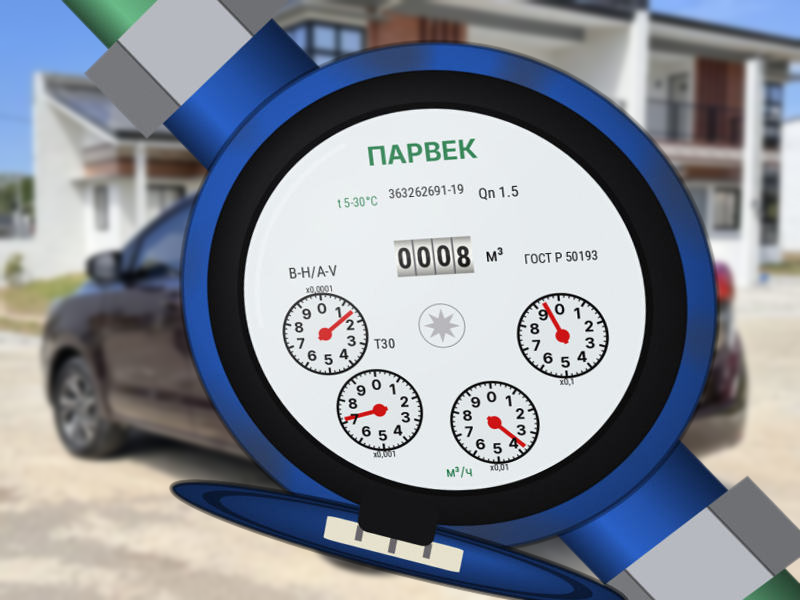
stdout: 7.9371 m³
